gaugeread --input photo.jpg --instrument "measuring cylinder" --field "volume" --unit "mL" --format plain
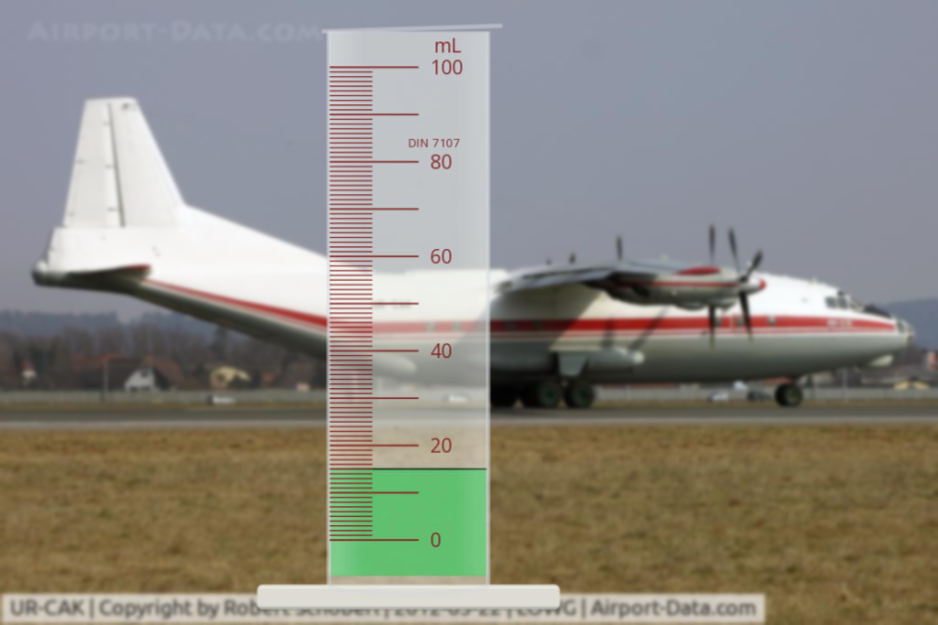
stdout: 15 mL
